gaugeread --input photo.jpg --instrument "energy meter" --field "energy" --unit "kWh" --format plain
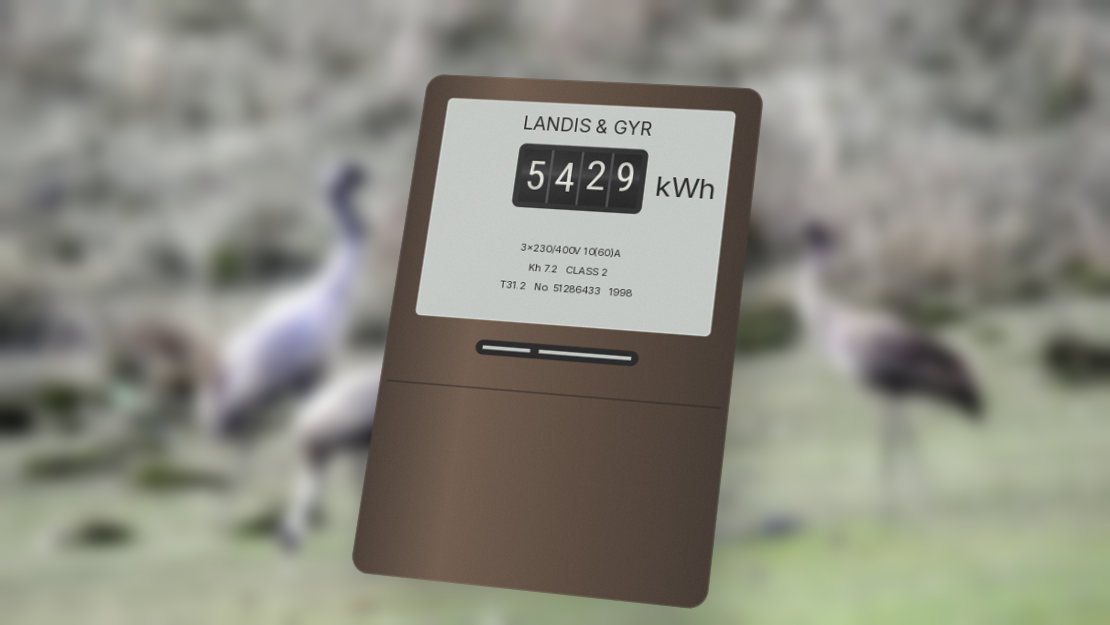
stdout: 5429 kWh
